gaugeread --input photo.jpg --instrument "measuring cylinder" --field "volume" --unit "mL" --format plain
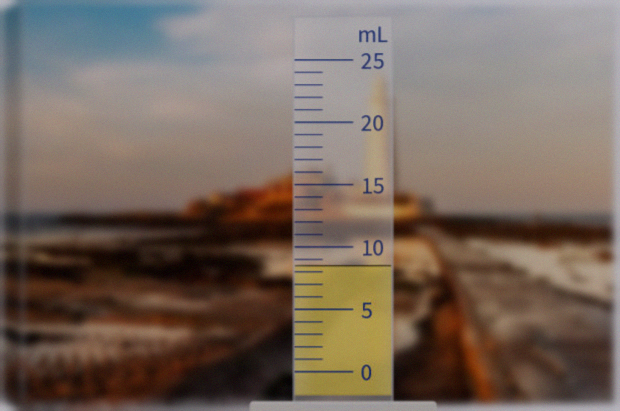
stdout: 8.5 mL
